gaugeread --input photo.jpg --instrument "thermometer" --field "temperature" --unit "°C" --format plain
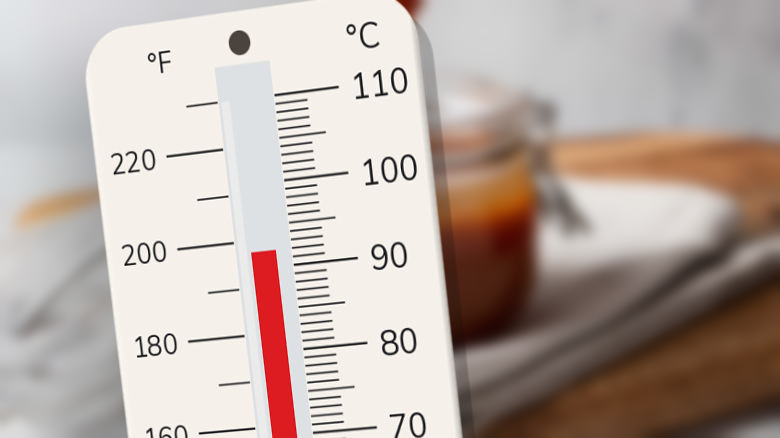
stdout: 92 °C
